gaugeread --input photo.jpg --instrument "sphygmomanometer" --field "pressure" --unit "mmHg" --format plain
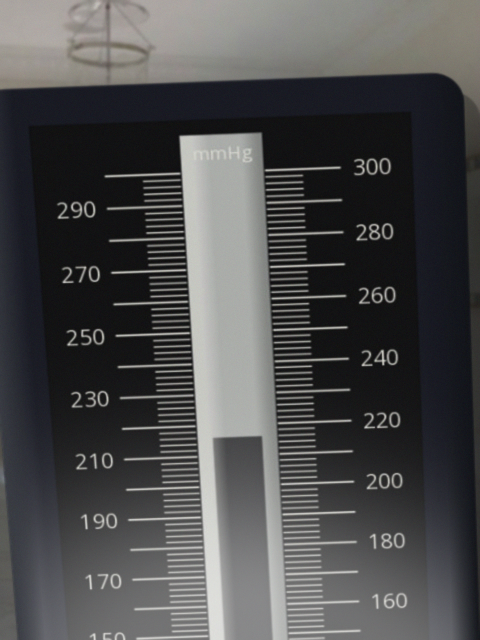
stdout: 216 mmHg
